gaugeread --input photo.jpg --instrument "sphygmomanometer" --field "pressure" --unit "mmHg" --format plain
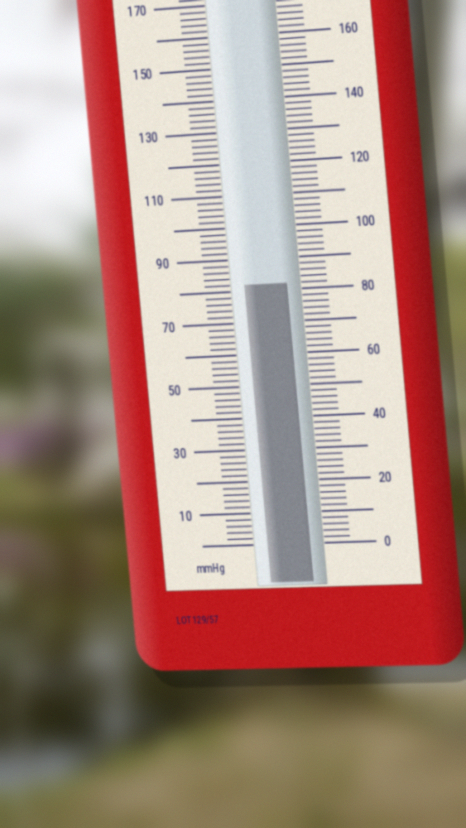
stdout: 82 mmHg
